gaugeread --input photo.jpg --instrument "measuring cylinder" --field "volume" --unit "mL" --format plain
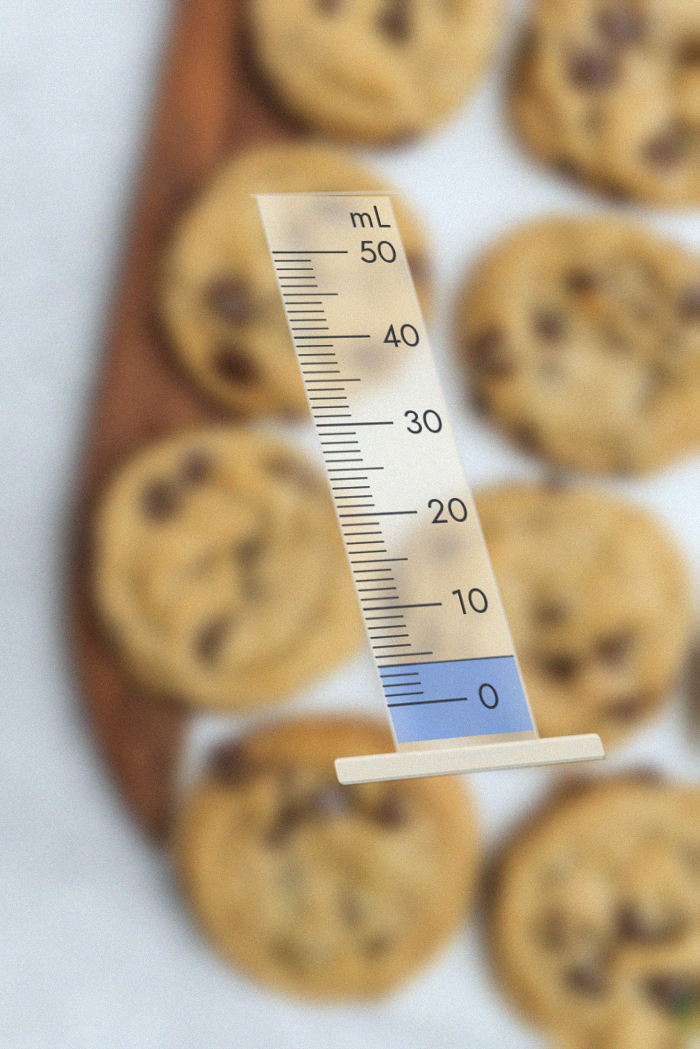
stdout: 4 mL
